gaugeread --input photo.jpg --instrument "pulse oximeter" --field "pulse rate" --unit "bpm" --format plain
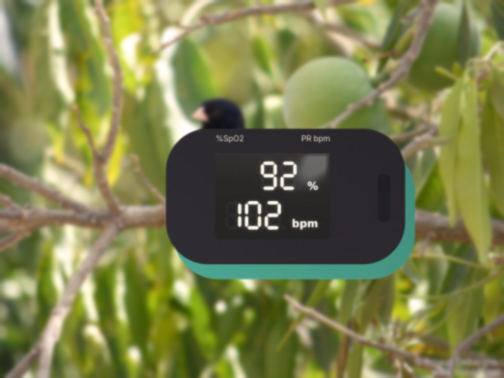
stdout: 102 bpm
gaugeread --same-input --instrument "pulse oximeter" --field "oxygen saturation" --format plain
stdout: 92 %
